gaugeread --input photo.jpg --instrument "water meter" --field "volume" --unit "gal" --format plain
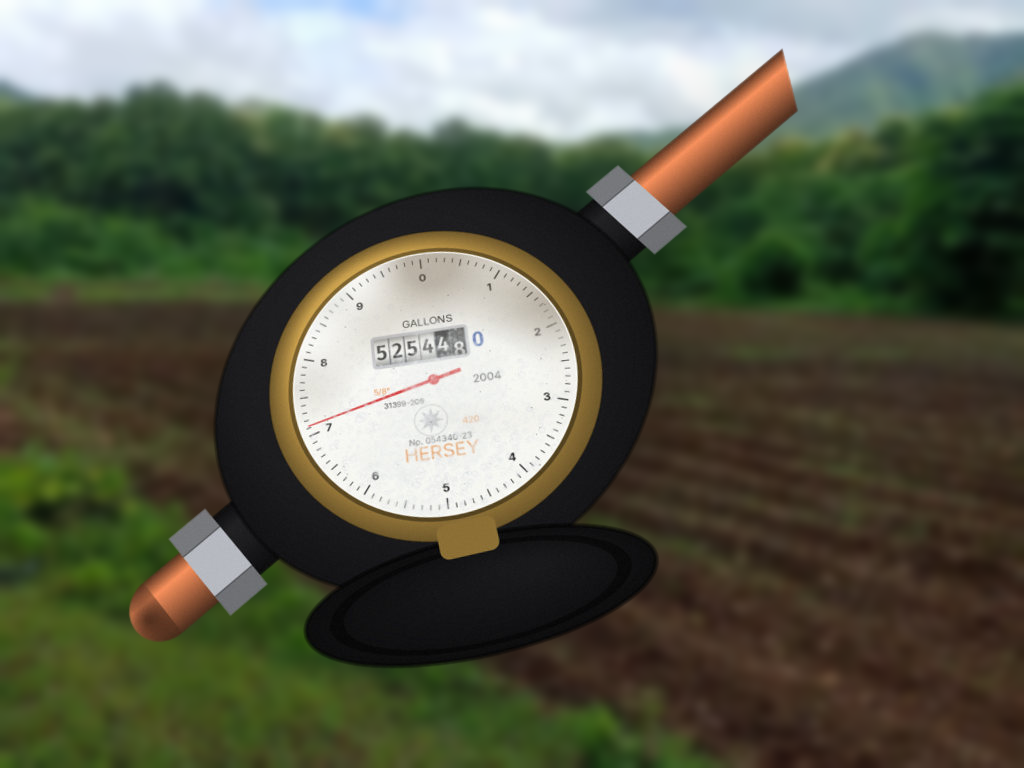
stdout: 5254477.1 gal
